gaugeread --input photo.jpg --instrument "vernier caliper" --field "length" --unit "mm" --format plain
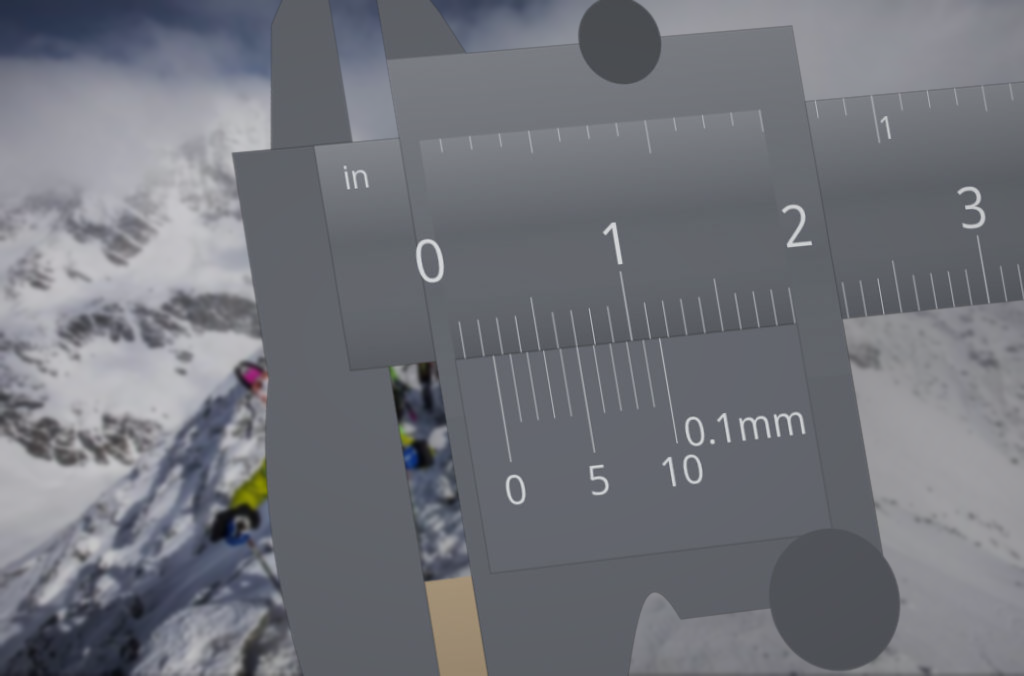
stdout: 2.5 mm
